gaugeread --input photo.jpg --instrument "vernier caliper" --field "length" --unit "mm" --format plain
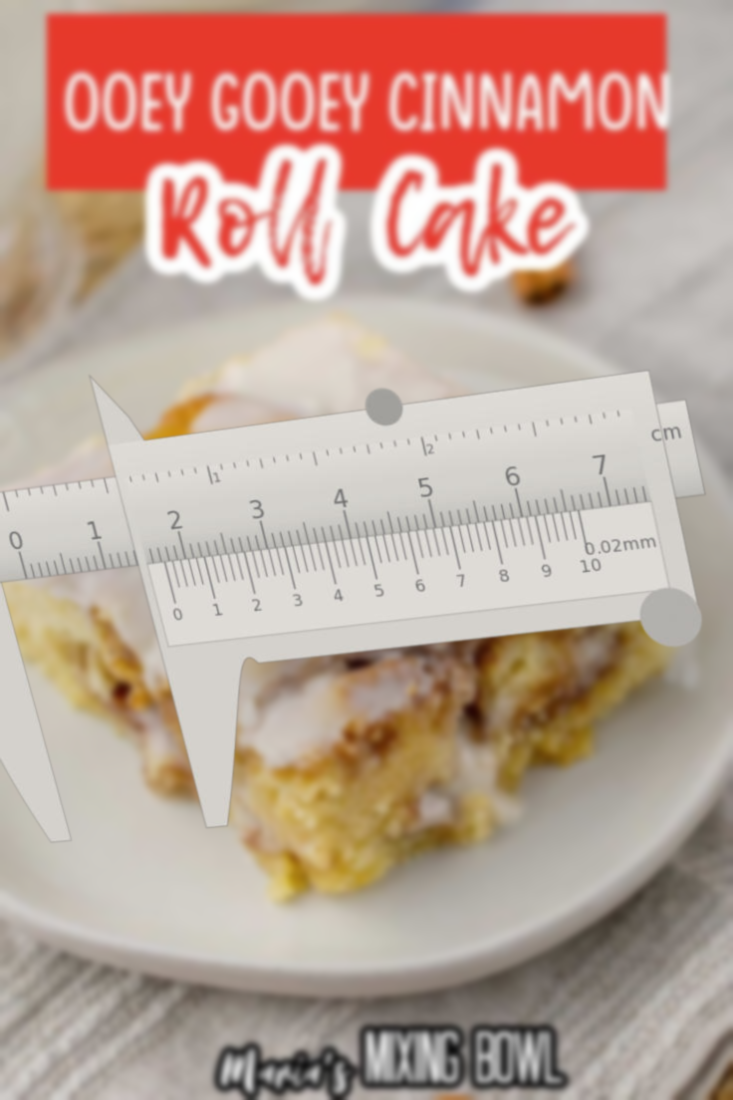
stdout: 17.4 mm
